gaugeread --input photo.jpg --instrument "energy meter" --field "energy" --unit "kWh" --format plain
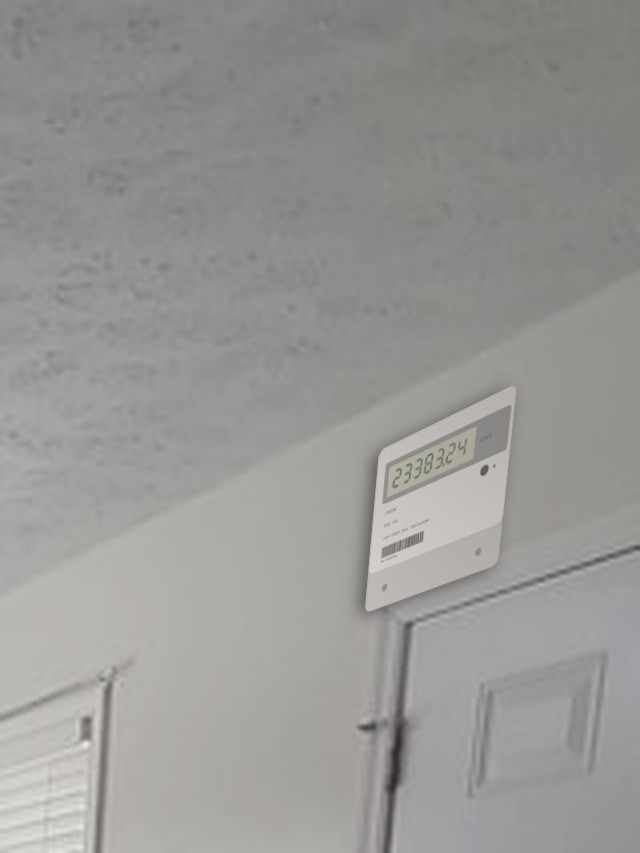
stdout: 23383.24 kWh
